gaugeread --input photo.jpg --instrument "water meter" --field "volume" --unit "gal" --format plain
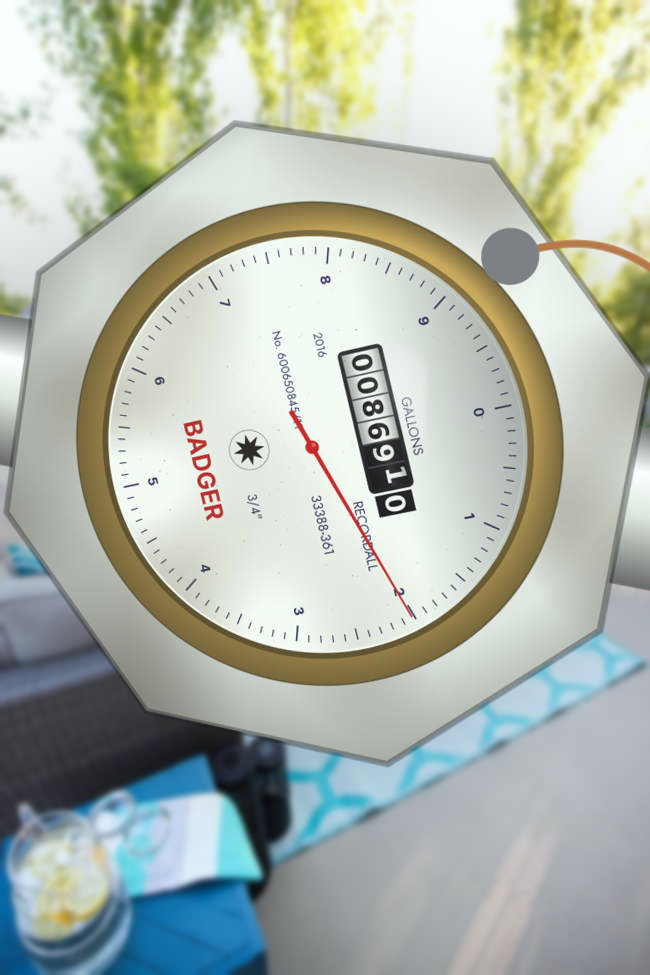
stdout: 86912.0 gal
